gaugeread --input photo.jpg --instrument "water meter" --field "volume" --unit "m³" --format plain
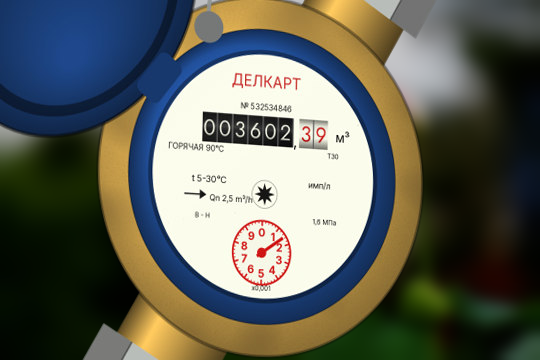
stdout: 3602.391 m³
